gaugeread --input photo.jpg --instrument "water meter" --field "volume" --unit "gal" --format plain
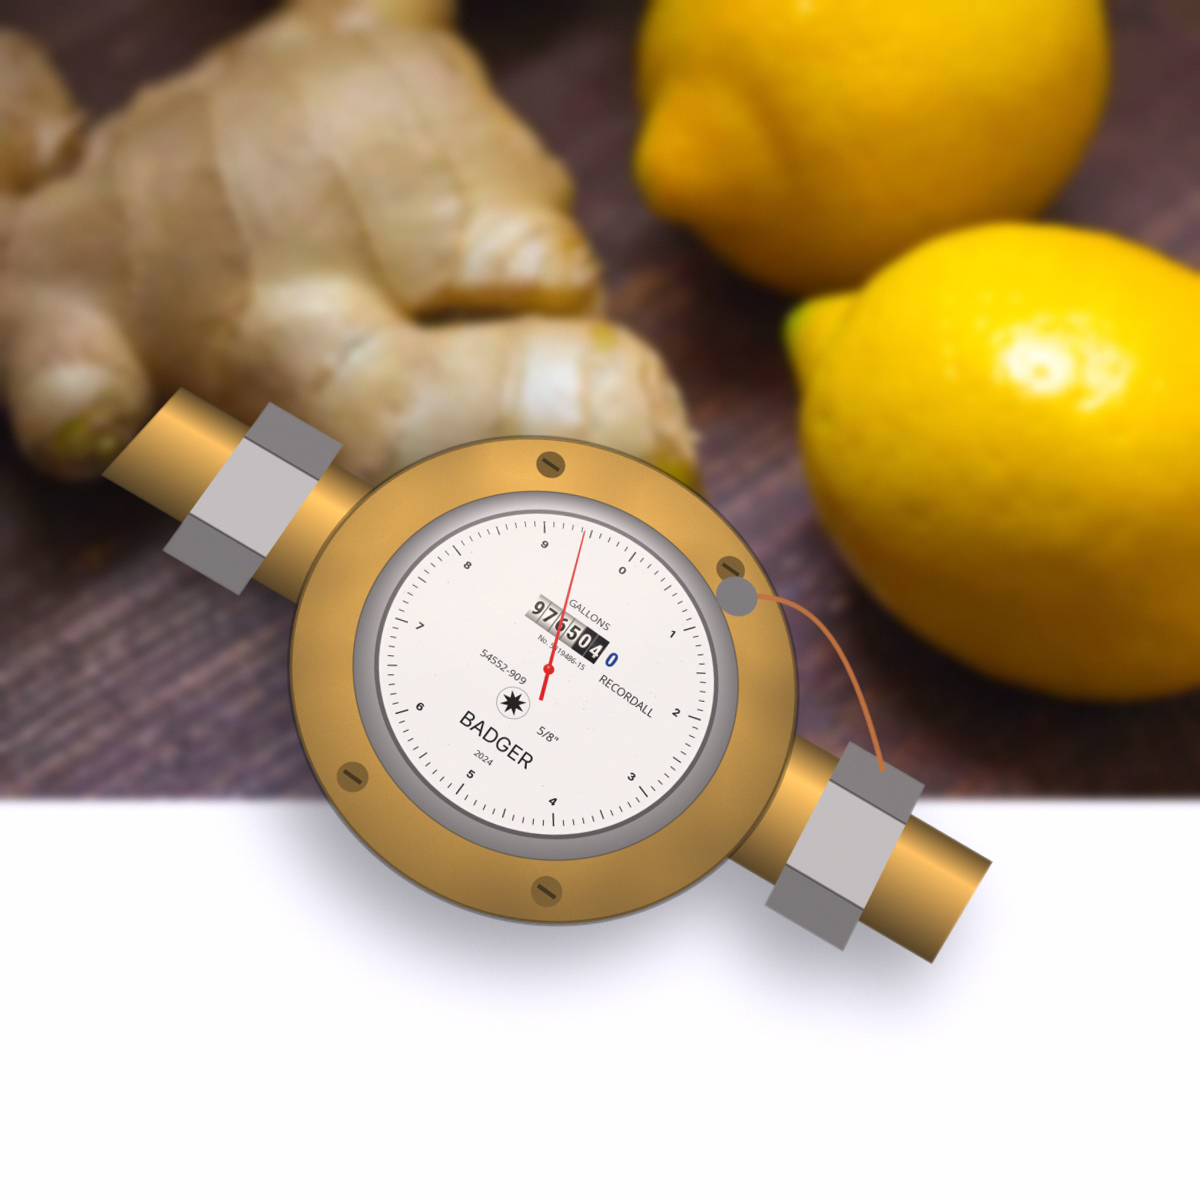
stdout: 9765039.4 gal
